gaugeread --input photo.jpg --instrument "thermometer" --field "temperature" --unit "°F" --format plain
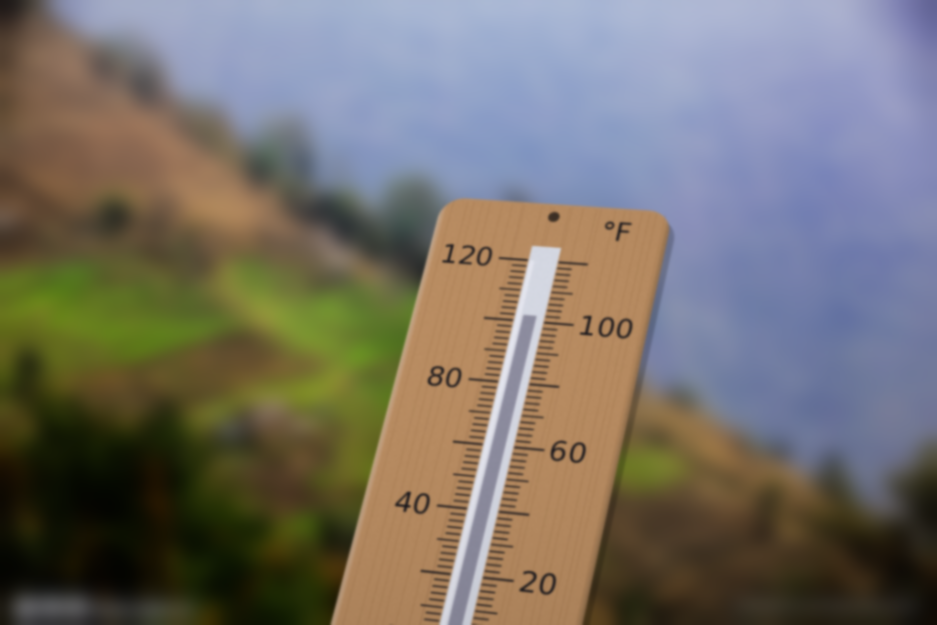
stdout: 102 °F
